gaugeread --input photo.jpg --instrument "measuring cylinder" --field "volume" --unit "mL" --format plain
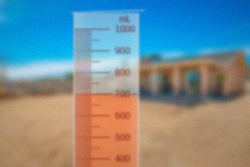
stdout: 700 mL
